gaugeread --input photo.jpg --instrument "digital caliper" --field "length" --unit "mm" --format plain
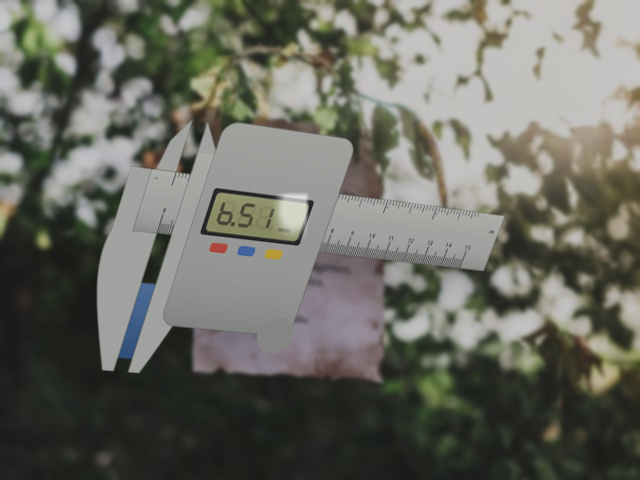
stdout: 6.51 mm
